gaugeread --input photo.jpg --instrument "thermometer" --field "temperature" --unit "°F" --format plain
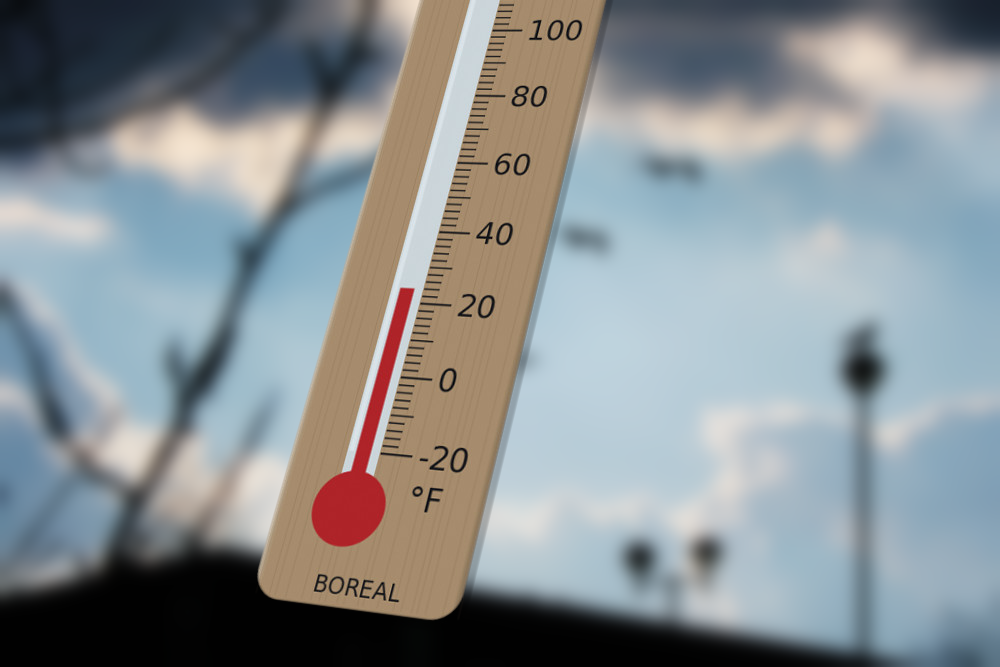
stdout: 24 °F
